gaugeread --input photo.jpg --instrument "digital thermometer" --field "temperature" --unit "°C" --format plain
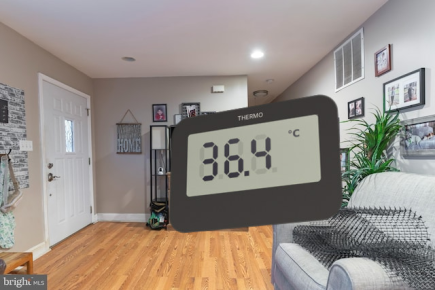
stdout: 36.4 °C
